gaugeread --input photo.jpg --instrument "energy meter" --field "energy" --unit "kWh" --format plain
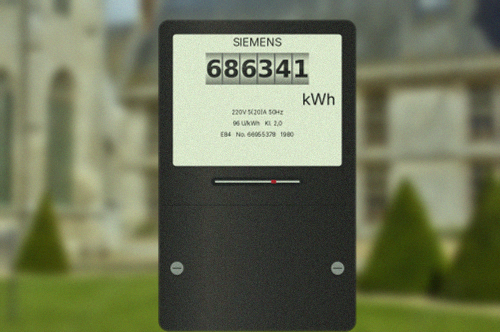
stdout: 686341 kWh
